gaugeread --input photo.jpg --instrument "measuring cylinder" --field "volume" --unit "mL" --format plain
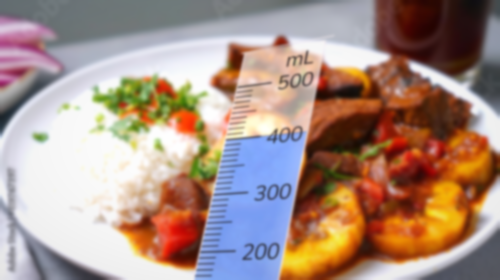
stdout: 400 mL
